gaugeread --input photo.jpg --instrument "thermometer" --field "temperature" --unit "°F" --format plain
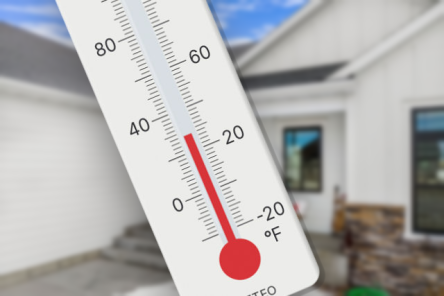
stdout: 28 °F
